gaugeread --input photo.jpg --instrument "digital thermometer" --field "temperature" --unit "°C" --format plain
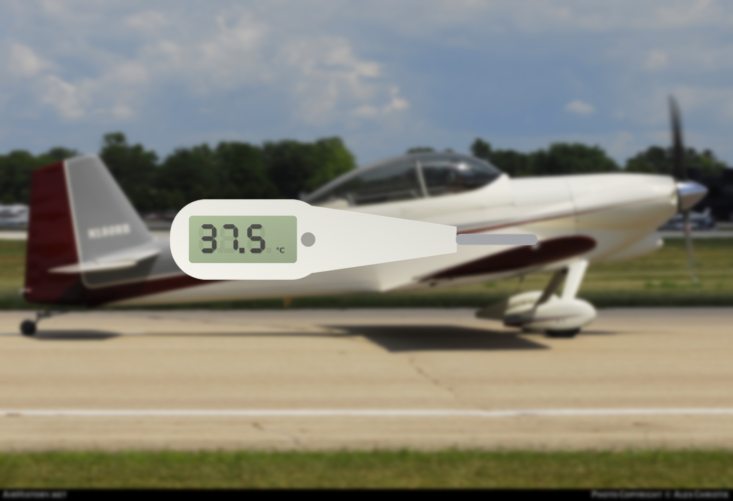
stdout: 37.5 °C
